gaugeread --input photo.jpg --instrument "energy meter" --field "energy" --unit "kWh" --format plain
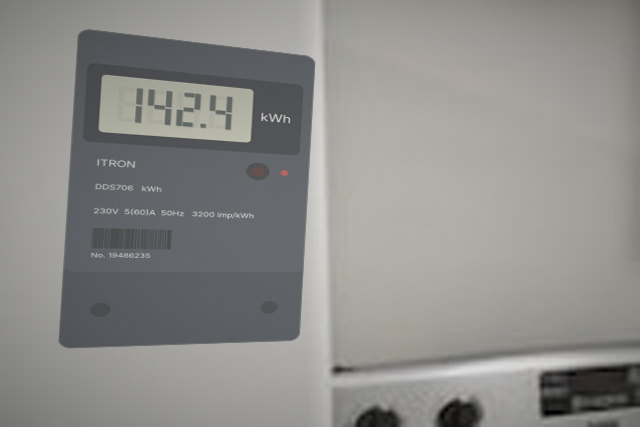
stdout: 142.4 kWh
